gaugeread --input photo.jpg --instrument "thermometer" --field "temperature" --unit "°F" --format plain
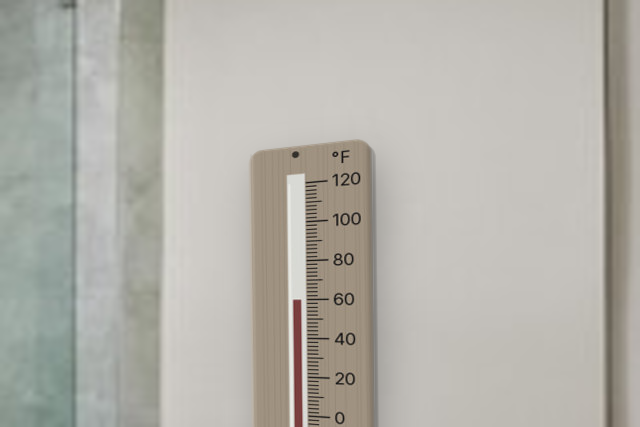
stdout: 60 °F
